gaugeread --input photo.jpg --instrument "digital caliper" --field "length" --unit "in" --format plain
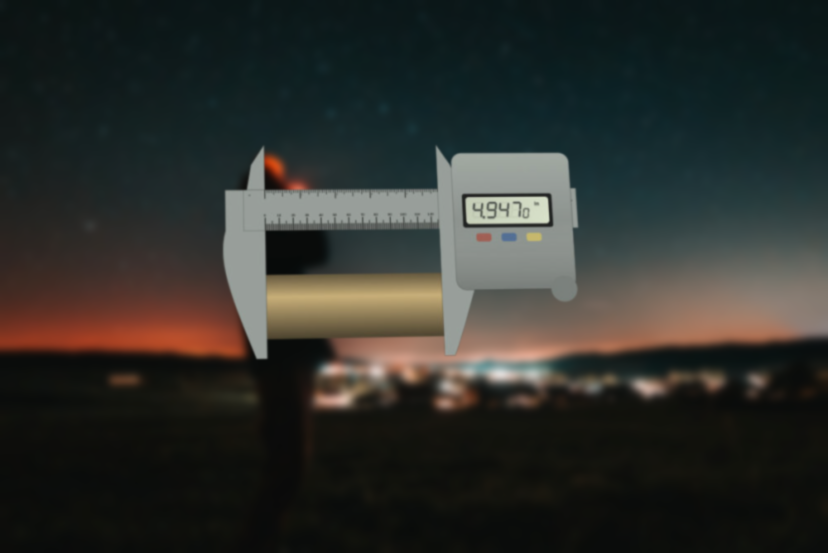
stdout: 4.9470 in
